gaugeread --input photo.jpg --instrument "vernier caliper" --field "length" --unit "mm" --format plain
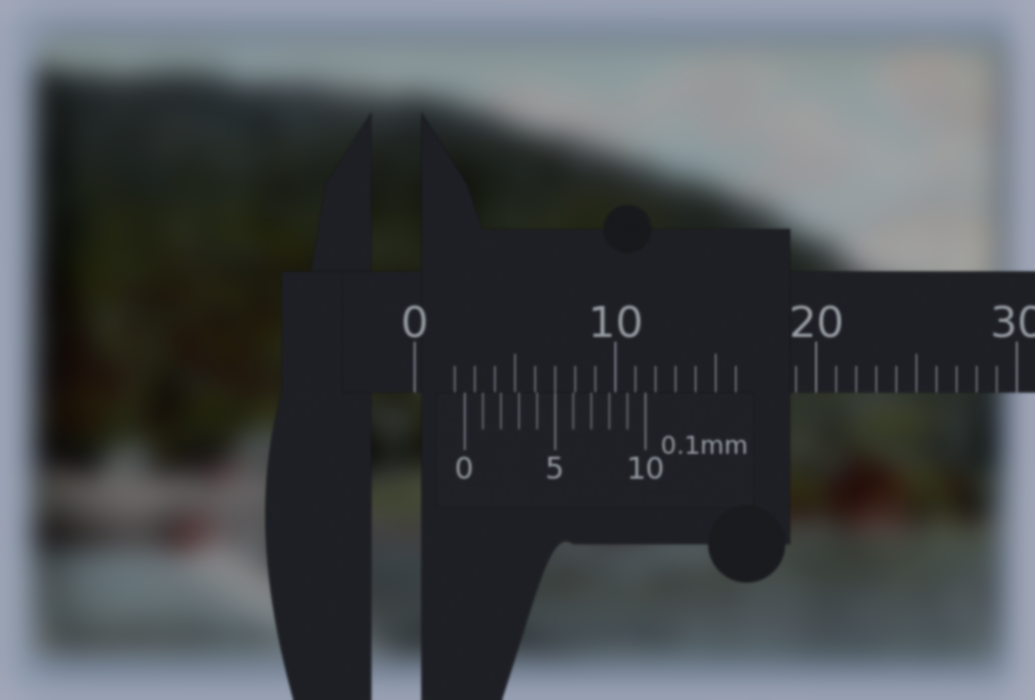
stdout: 2.5 mm
